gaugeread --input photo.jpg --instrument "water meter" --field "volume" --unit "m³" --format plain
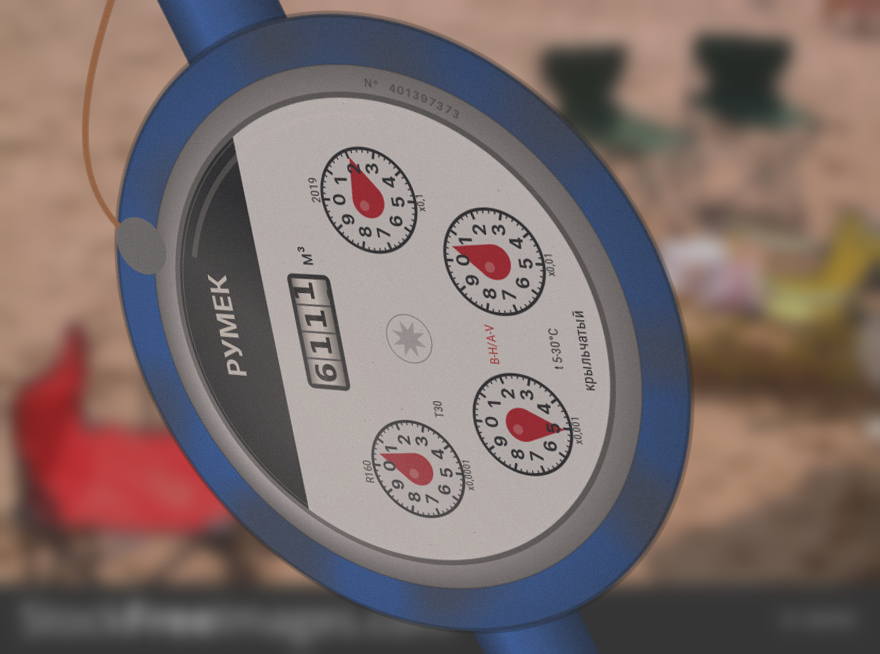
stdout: 6111.2050 m³
